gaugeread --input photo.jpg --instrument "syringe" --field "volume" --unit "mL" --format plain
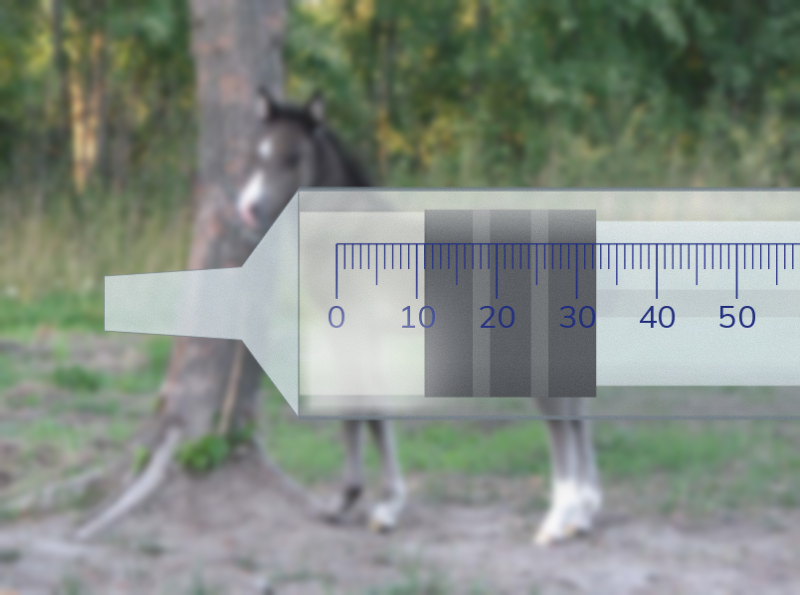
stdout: 11 mL
